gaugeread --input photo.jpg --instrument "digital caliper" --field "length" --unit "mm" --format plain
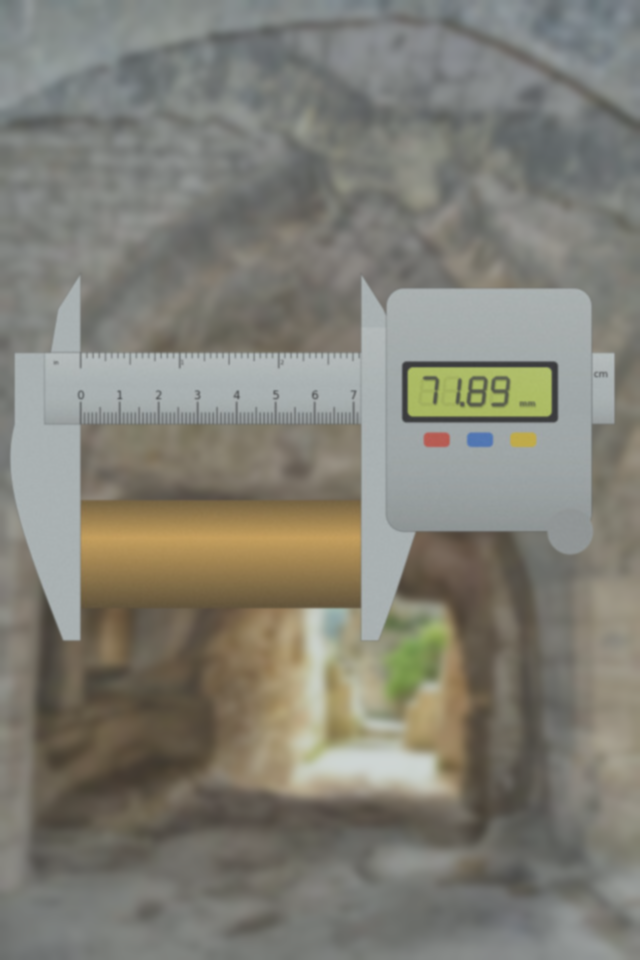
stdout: 71.89 mm
